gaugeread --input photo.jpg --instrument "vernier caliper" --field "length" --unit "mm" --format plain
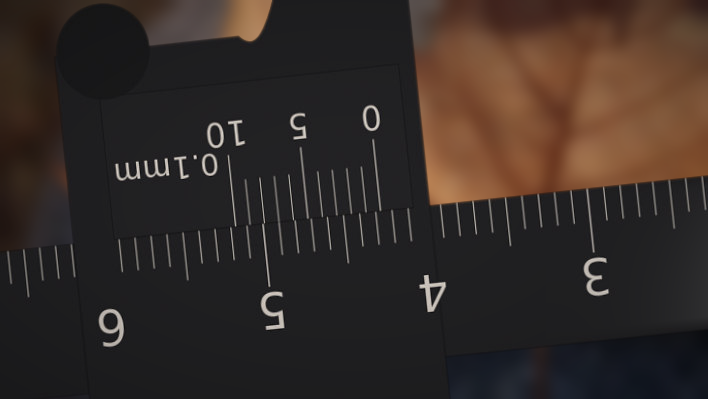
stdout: 42.7 mm
